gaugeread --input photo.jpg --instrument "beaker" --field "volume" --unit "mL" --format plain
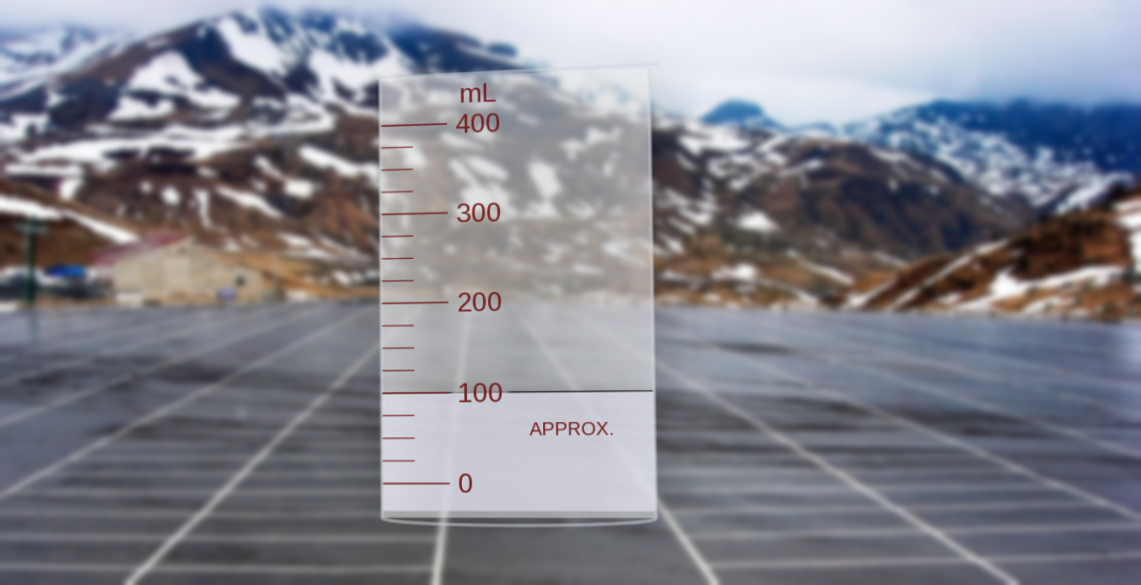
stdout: 100 mL
